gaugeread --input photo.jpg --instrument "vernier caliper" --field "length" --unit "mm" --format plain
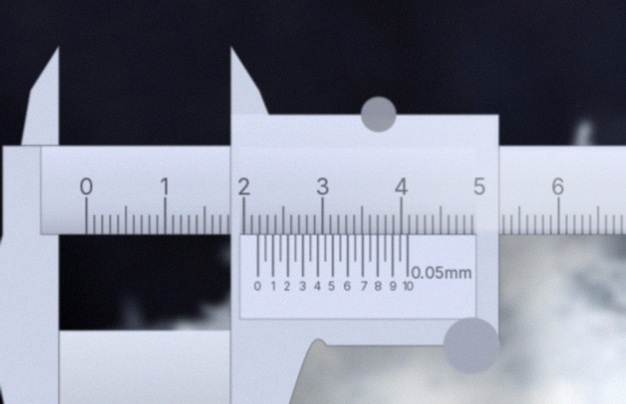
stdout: 21.8 mm
